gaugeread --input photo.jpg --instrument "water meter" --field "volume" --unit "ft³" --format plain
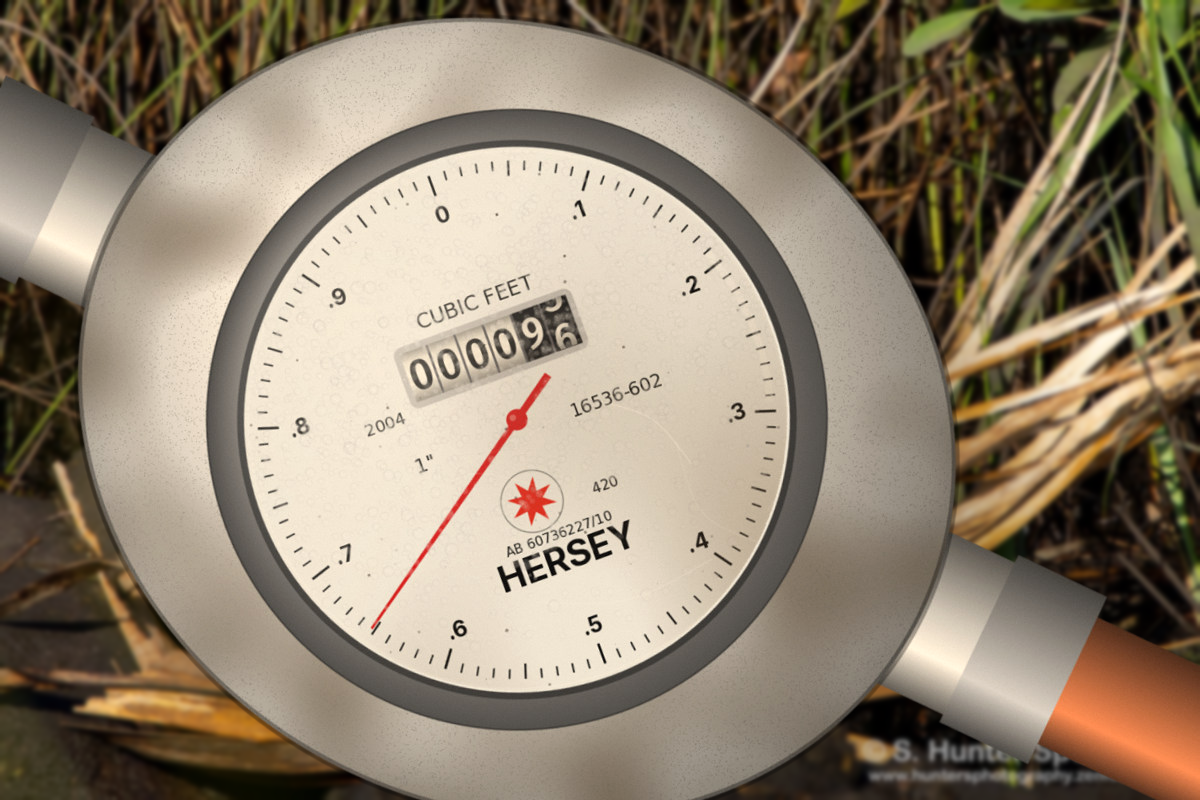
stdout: 95.65 ft³
